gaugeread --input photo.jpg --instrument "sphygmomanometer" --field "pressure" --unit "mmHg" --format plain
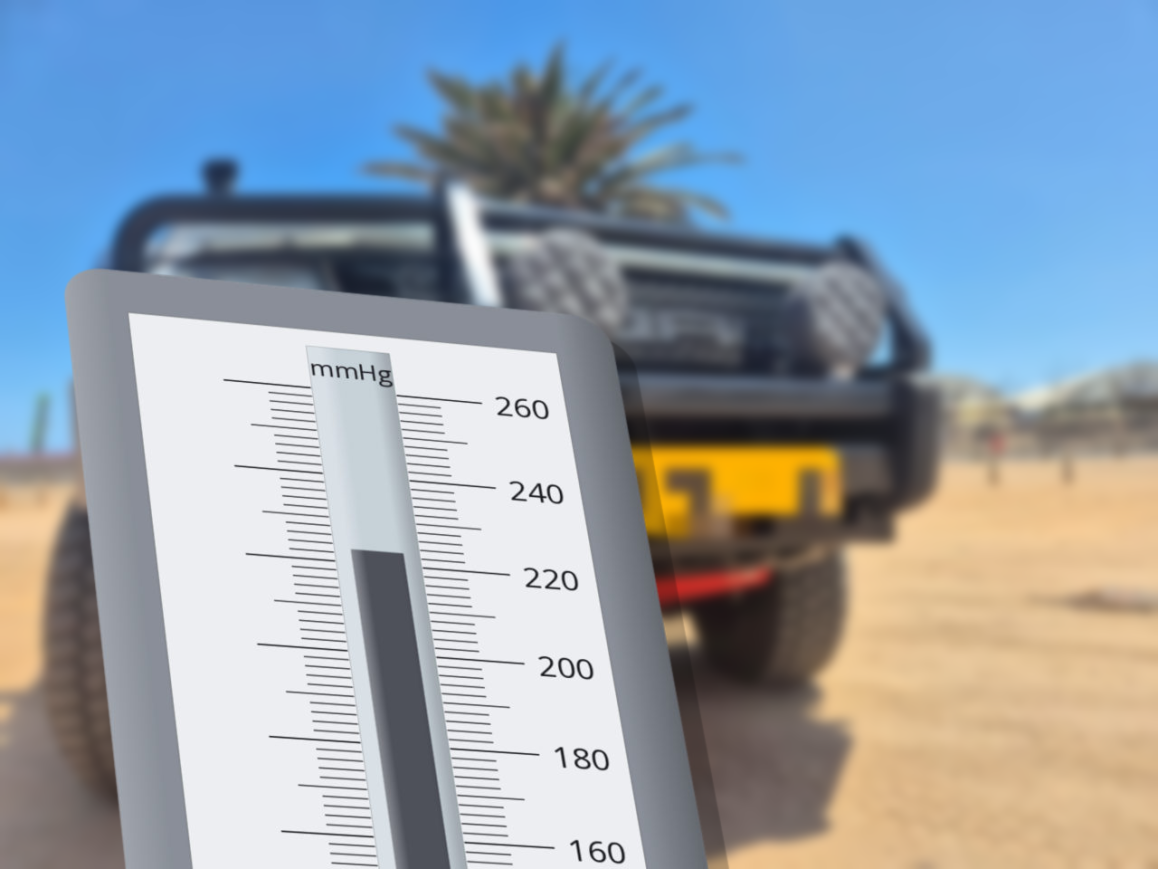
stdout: 223 mmHg
